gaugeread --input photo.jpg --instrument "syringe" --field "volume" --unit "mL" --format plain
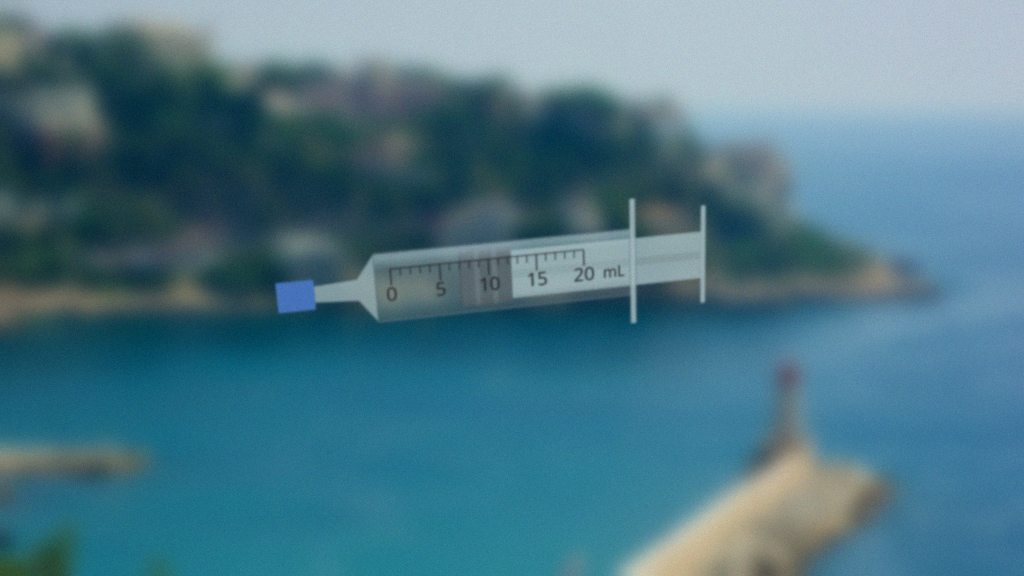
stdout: 7 mL
